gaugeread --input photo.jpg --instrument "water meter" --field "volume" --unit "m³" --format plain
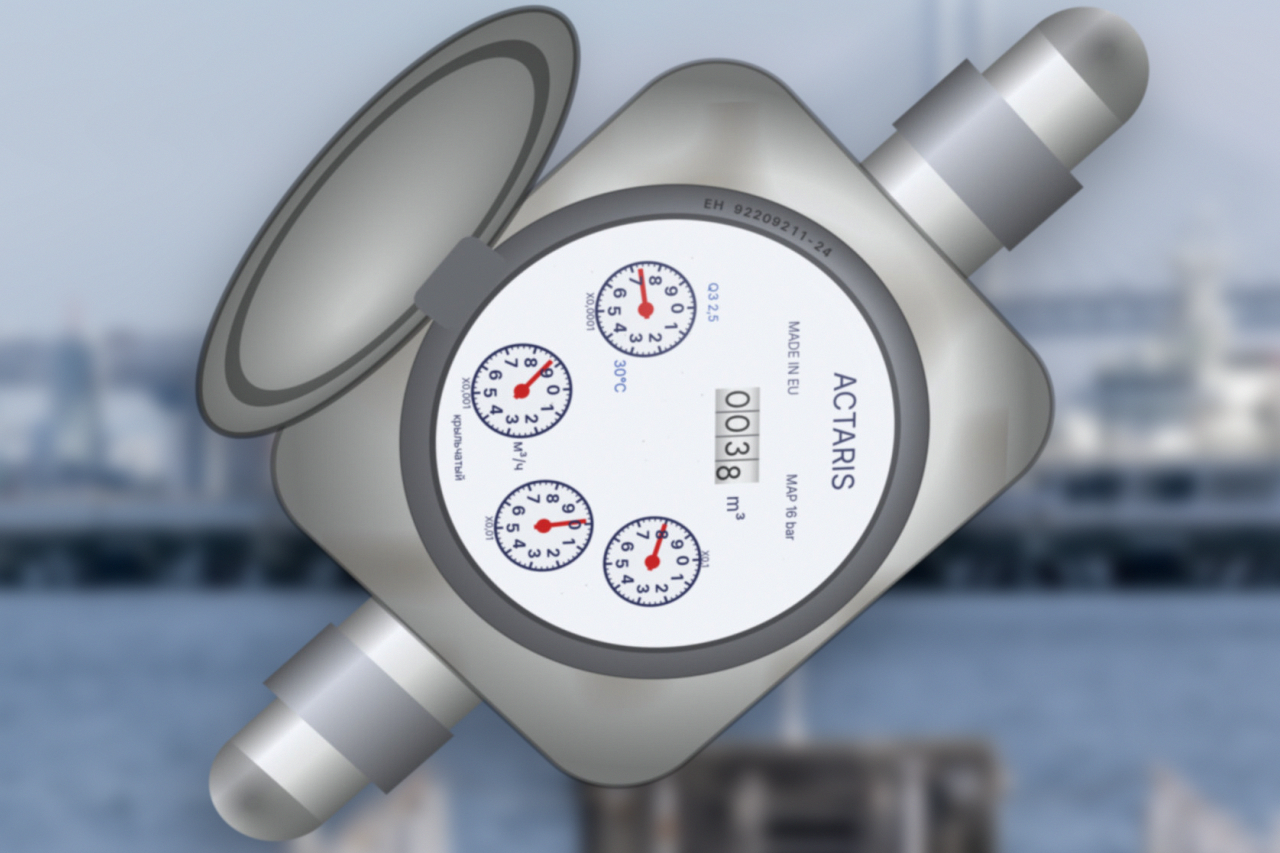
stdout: 37.7987 m³
